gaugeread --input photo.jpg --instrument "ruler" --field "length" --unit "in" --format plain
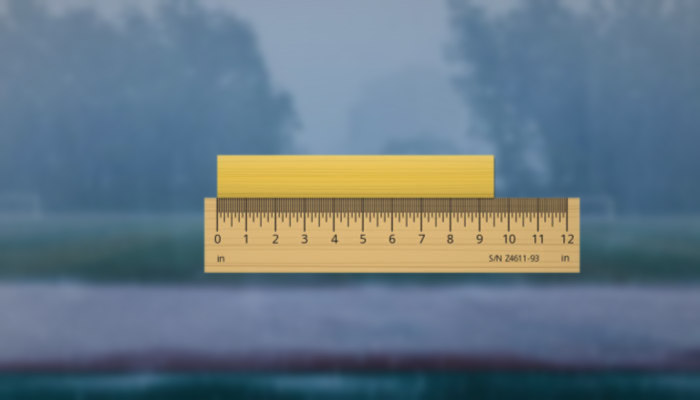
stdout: 9.5 in
